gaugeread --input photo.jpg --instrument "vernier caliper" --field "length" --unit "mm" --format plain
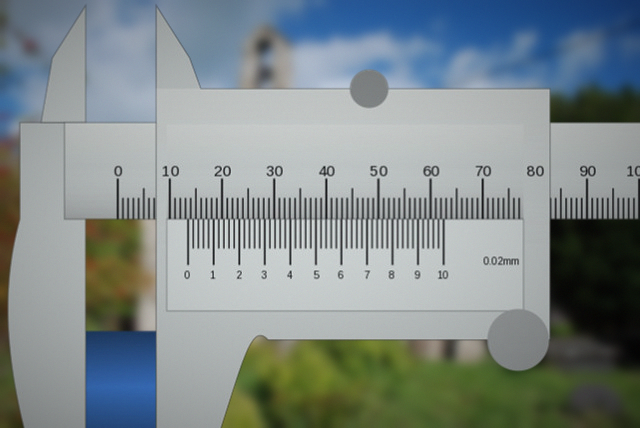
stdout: 13.5 mm
